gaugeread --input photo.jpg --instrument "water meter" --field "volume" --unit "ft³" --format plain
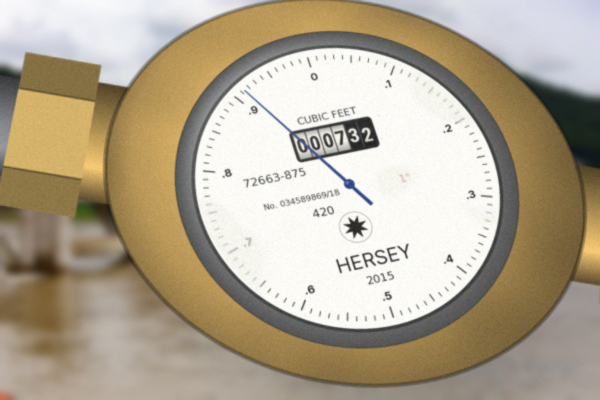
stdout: 731.91 ft³
